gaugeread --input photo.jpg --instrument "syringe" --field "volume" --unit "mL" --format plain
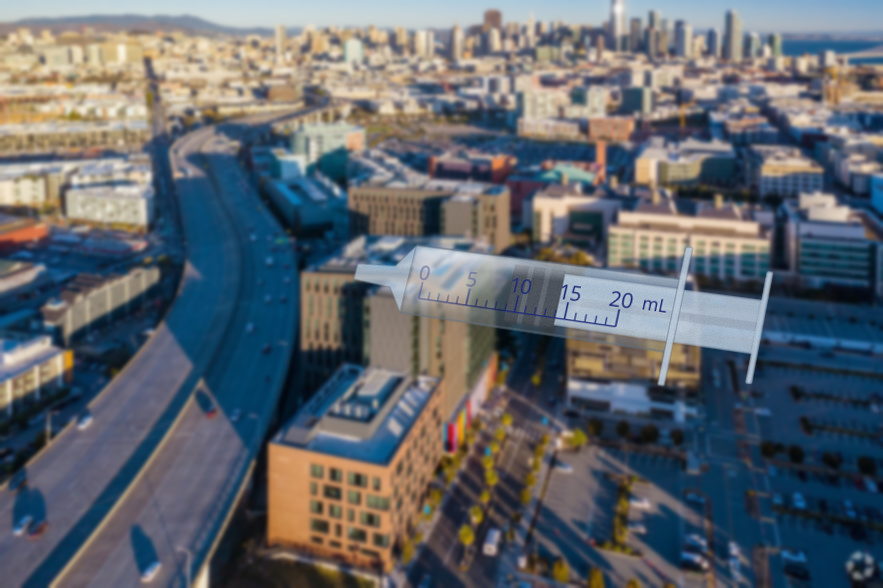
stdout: 9 mL
